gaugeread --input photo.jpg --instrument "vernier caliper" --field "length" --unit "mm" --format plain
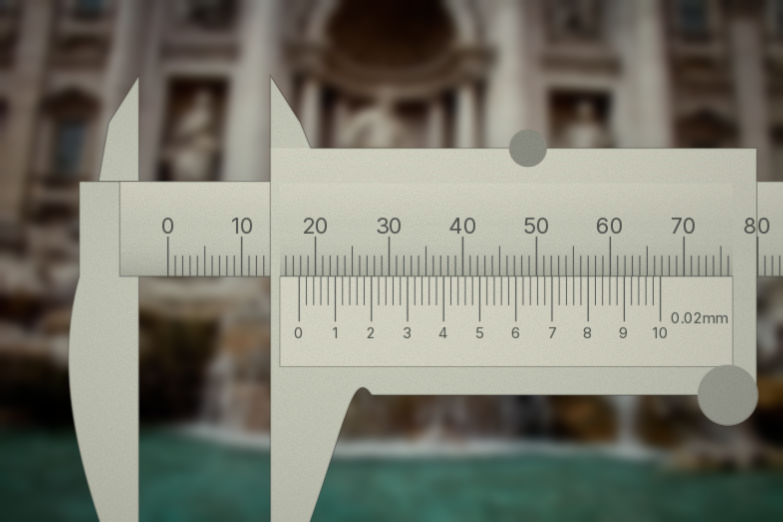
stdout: 17.8 mm
